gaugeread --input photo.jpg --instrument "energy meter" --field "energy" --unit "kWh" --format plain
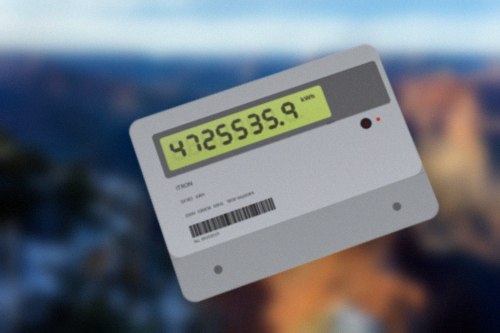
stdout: 4725535.9 kWh
